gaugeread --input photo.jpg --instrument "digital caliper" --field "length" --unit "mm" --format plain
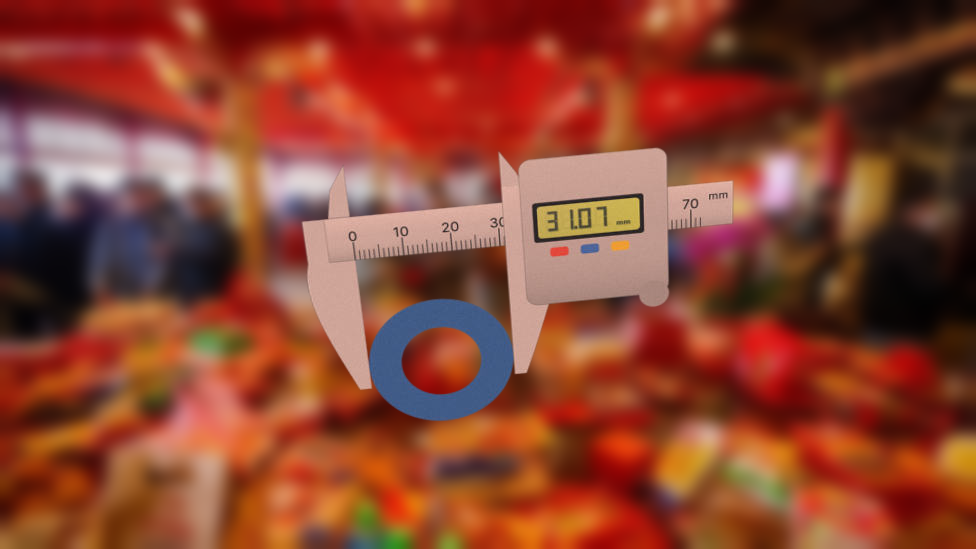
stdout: 31.07 mm
